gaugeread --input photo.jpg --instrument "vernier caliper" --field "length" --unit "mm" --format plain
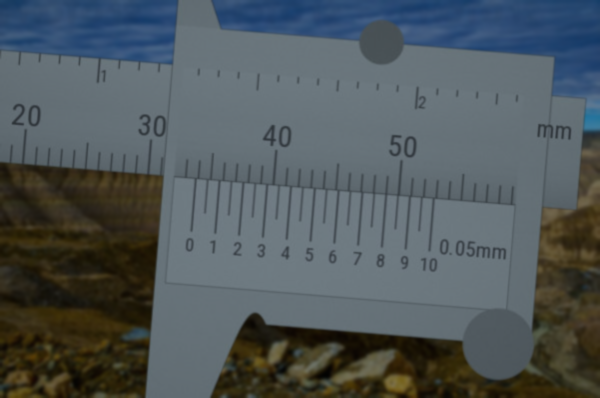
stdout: 33.8 mm
